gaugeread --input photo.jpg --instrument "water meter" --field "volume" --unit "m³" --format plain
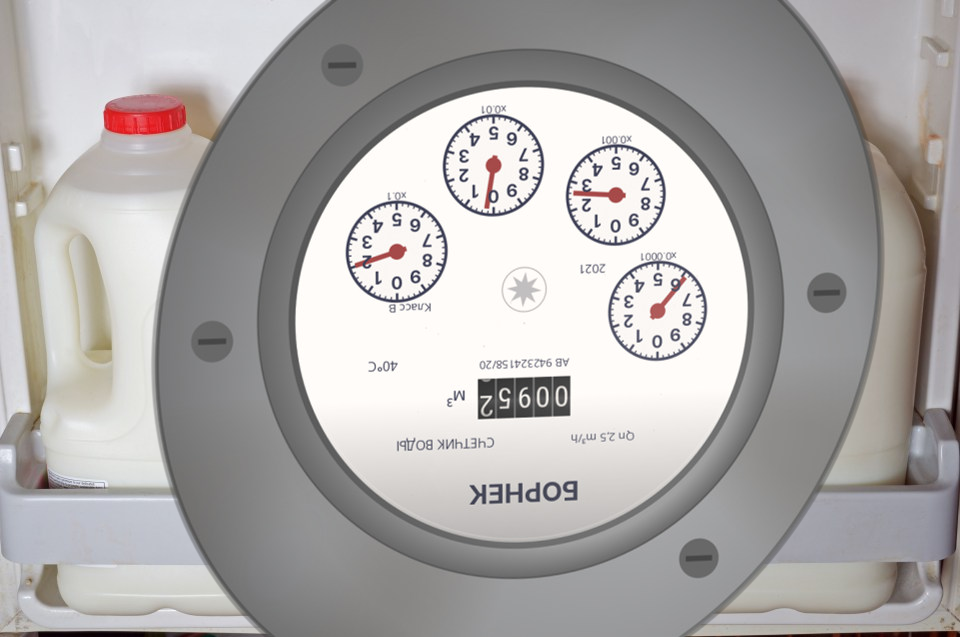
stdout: 952.2026 m³
